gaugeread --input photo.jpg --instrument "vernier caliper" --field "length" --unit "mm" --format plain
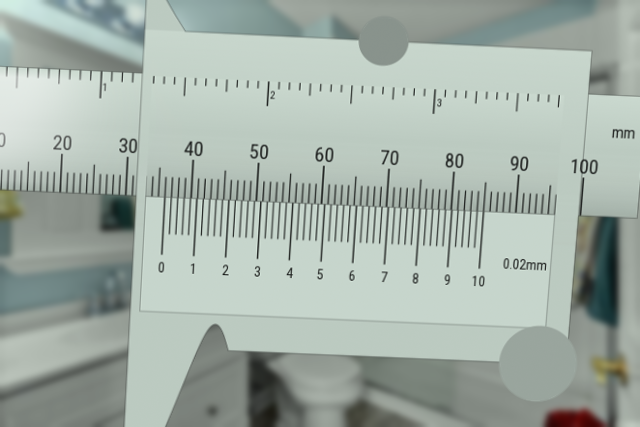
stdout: 36.0 mm
